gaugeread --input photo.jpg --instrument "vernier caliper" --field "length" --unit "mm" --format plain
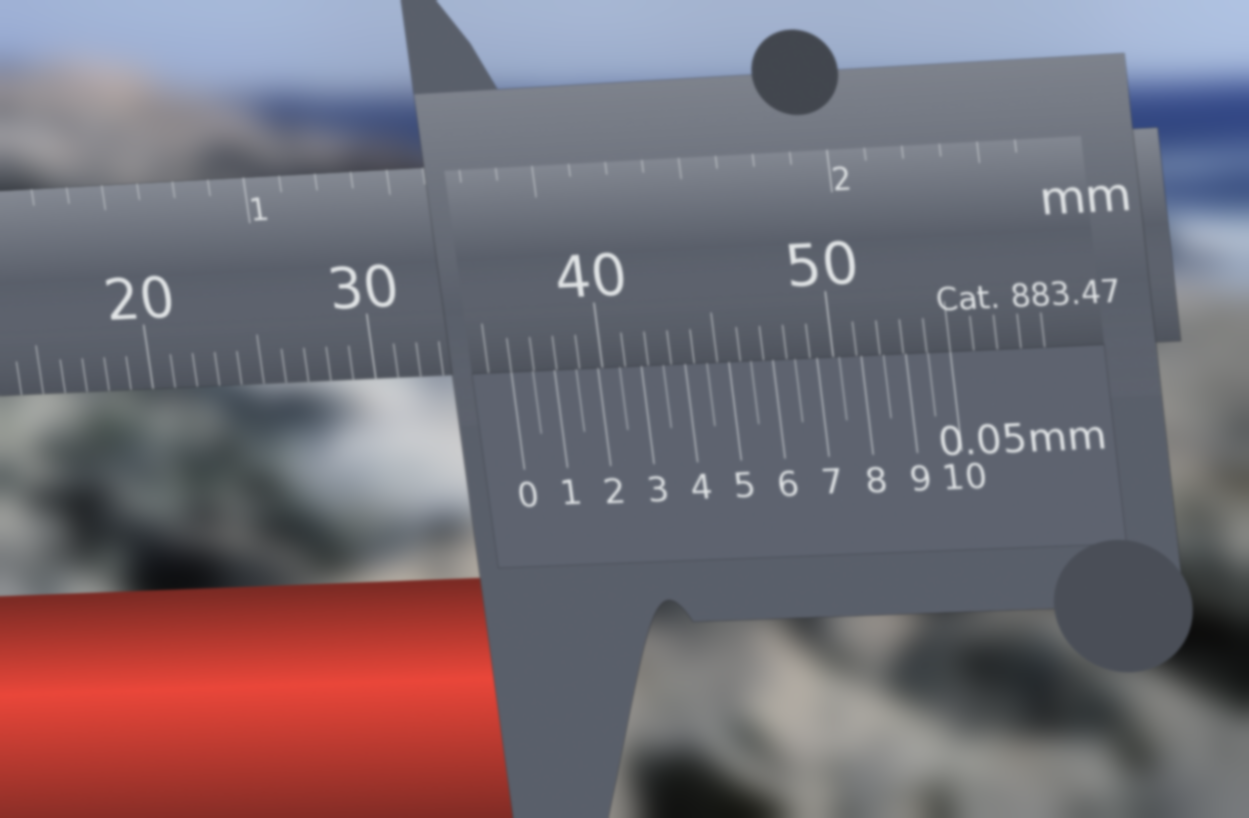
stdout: 36.0 mm
